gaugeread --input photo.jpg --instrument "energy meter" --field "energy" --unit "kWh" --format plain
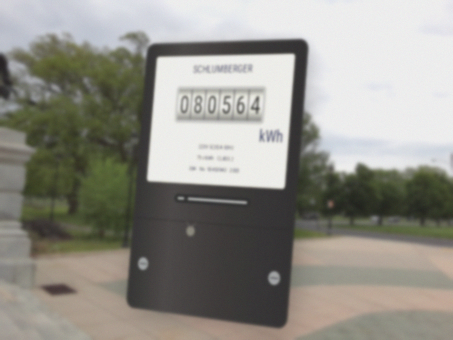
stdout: 80564 kWh
